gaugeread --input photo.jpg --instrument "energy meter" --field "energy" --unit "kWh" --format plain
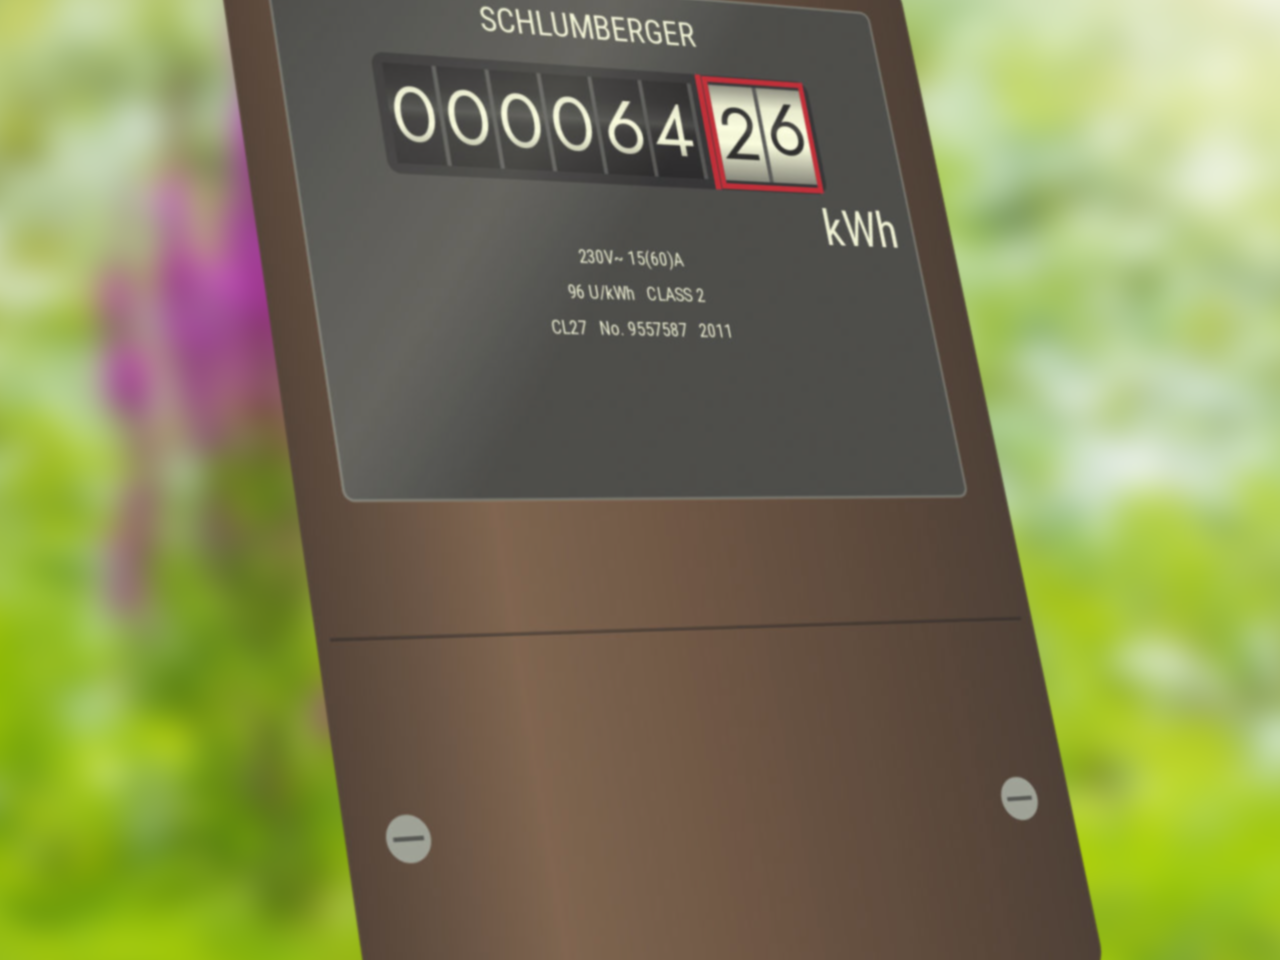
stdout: 64.26 kWh
